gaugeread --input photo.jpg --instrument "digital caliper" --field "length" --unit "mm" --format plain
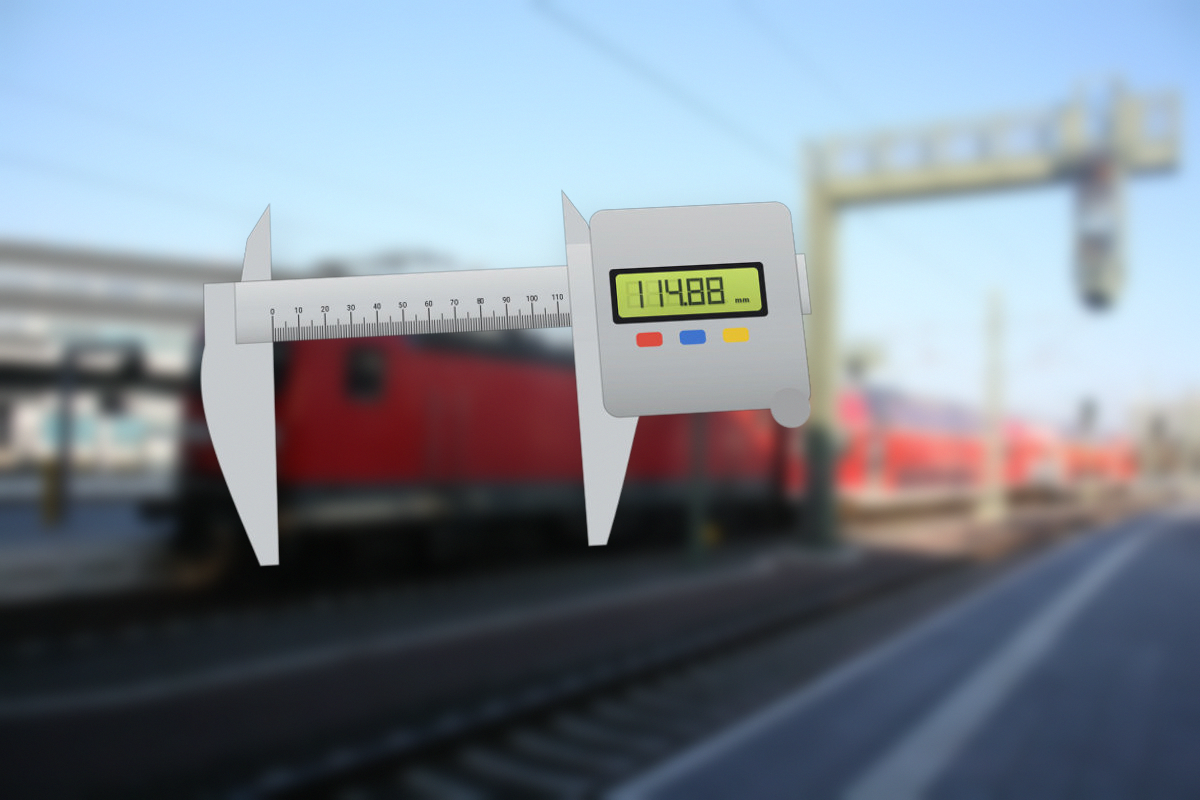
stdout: 114.88 mm
